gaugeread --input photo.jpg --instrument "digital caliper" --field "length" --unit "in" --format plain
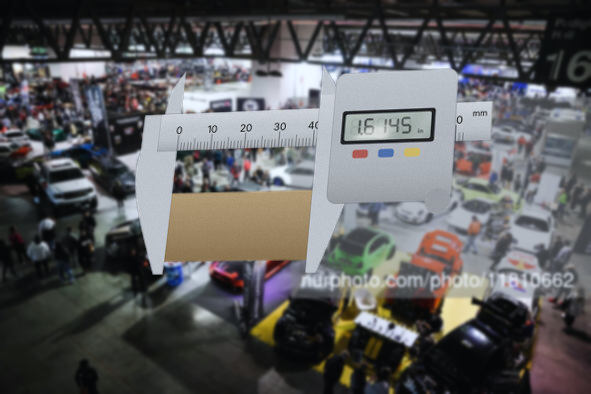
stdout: 1.6145 in
